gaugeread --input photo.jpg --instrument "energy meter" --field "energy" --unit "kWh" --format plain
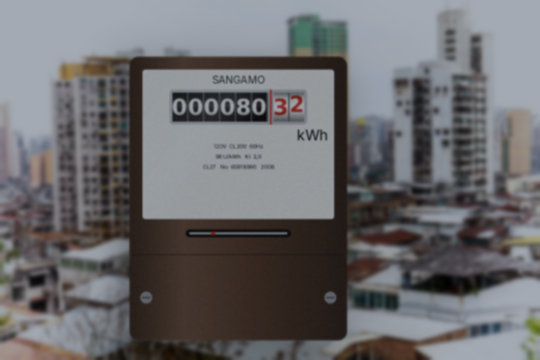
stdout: 80.32 kWh
